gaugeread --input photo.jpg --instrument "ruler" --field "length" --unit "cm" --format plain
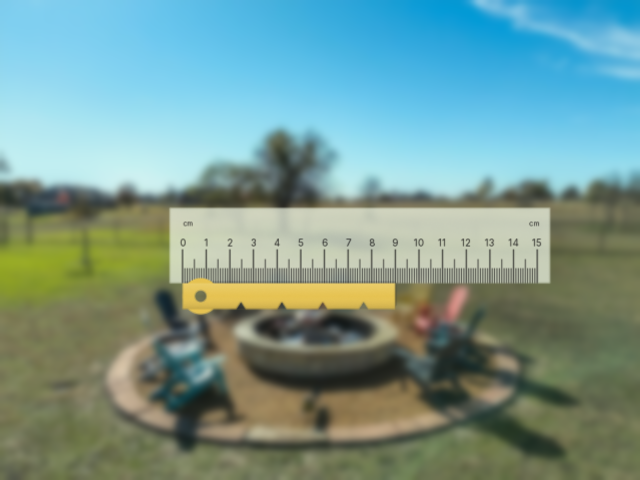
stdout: 9 cm
